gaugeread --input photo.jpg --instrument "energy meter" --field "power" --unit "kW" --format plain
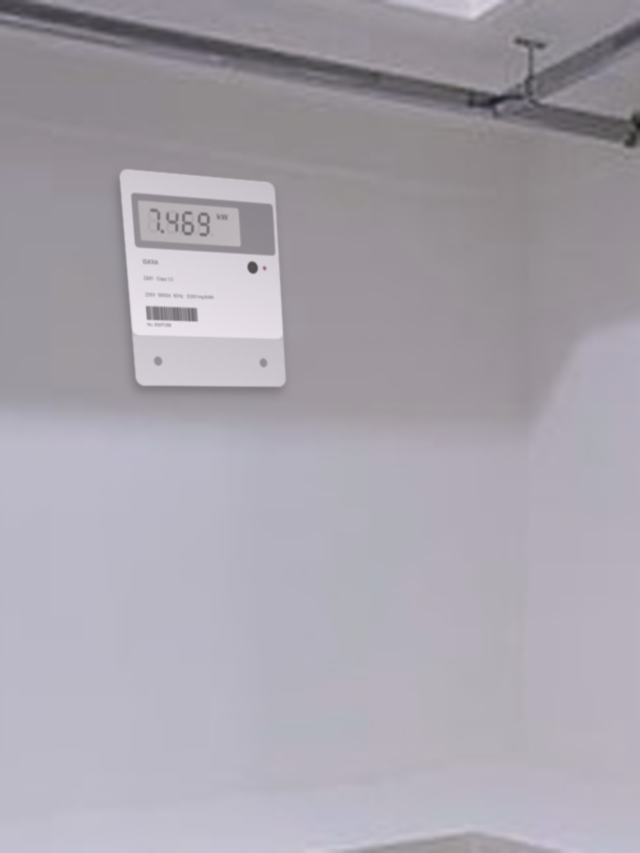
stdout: 7.469 kW
